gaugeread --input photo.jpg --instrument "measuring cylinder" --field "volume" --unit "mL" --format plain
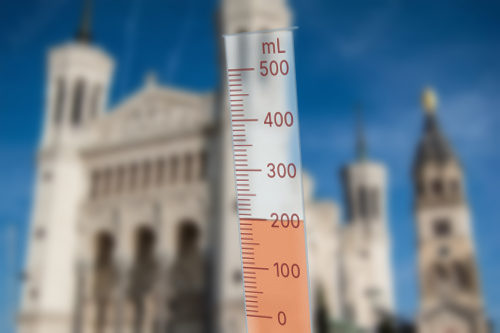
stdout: 200 mL
